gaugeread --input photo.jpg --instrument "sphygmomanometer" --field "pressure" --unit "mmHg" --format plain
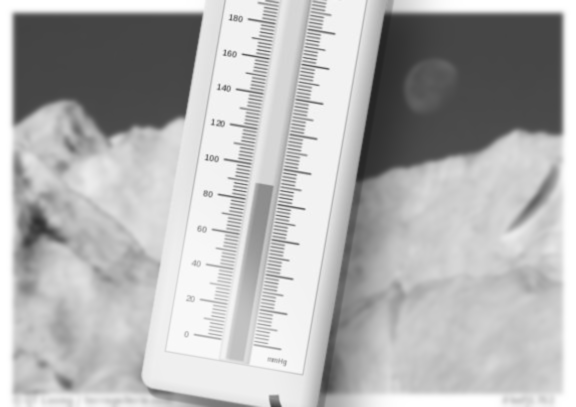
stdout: 90 mmHg
